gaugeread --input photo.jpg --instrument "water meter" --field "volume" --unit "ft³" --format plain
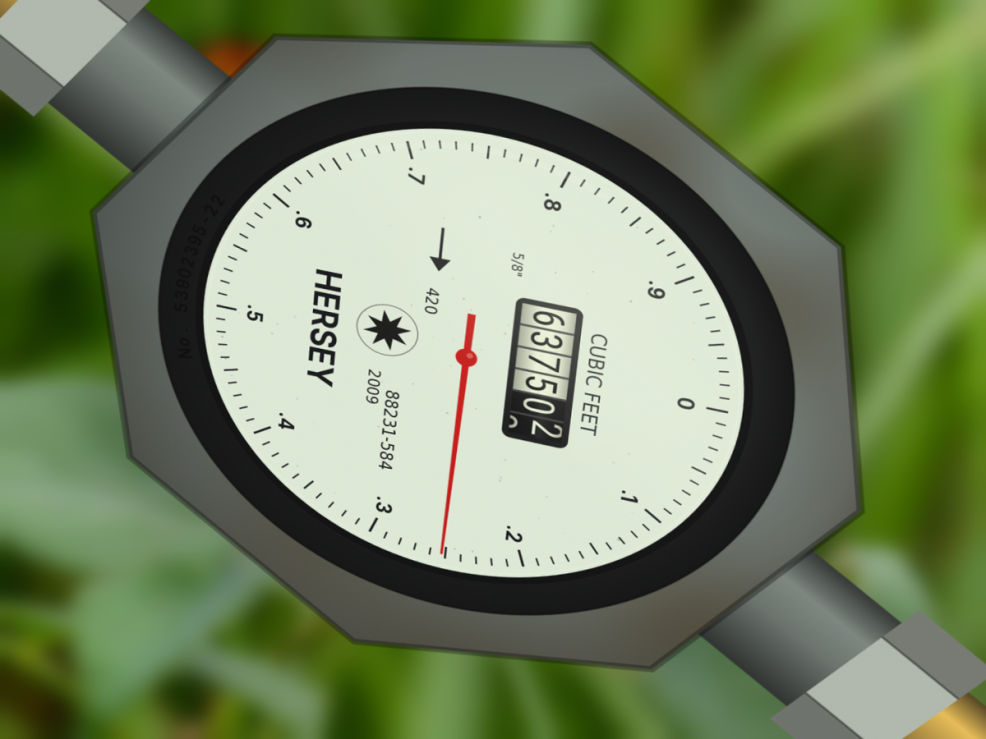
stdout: 637502.25 ft³
